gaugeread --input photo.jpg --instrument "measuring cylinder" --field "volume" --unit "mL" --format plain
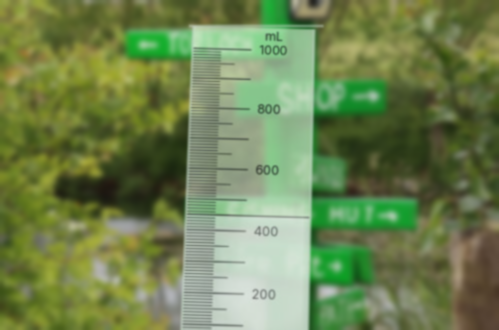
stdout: 450 mL
